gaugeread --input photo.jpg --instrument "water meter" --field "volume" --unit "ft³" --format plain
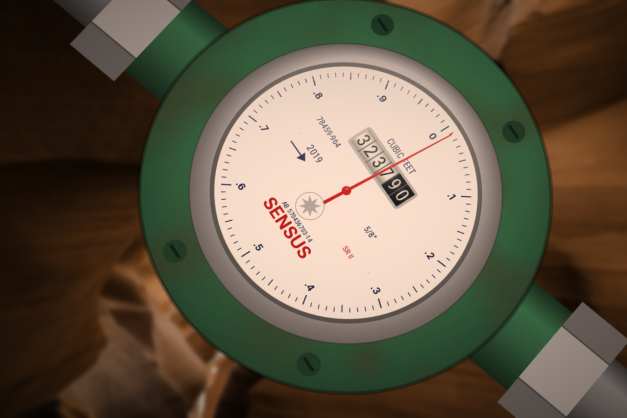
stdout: 323790.01 ft³
